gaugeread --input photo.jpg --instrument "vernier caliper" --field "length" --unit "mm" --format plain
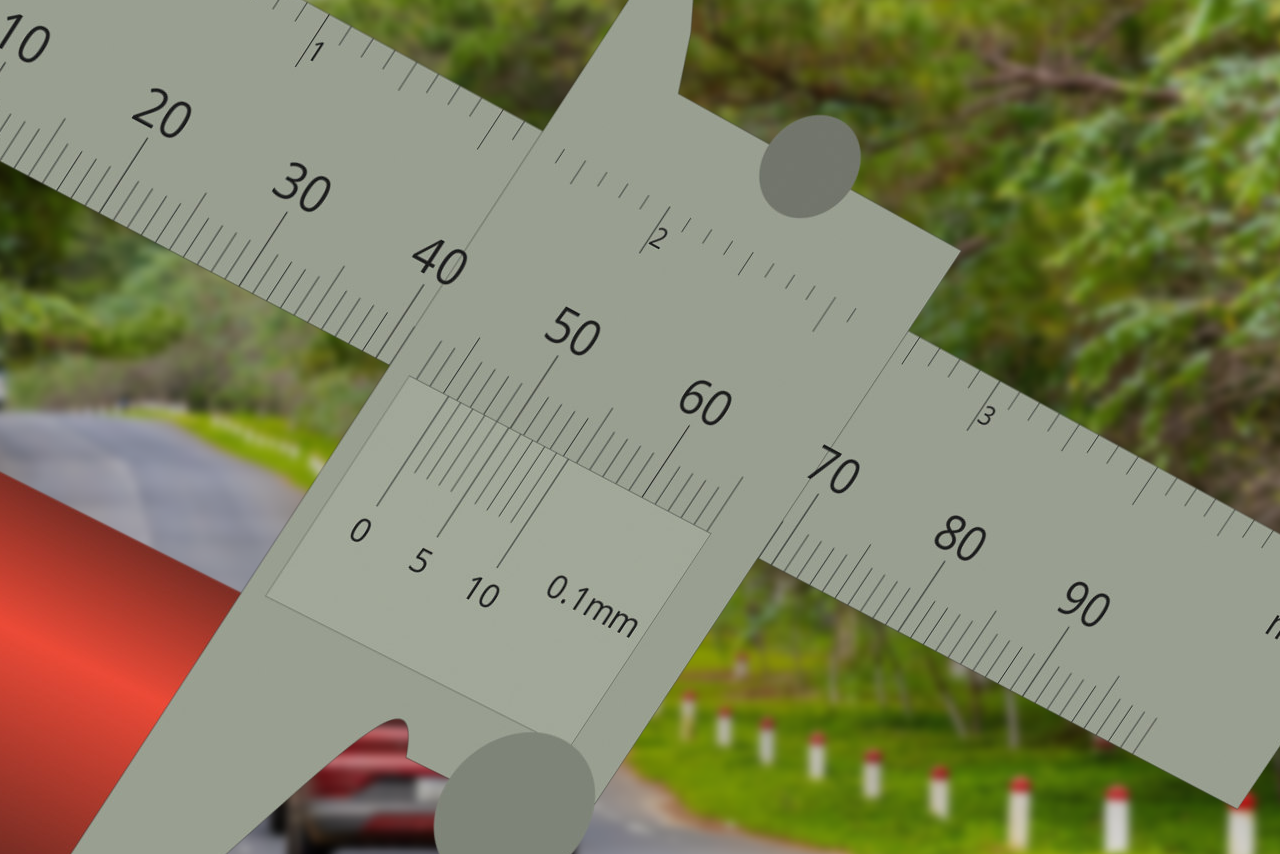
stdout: 45.4 mm
